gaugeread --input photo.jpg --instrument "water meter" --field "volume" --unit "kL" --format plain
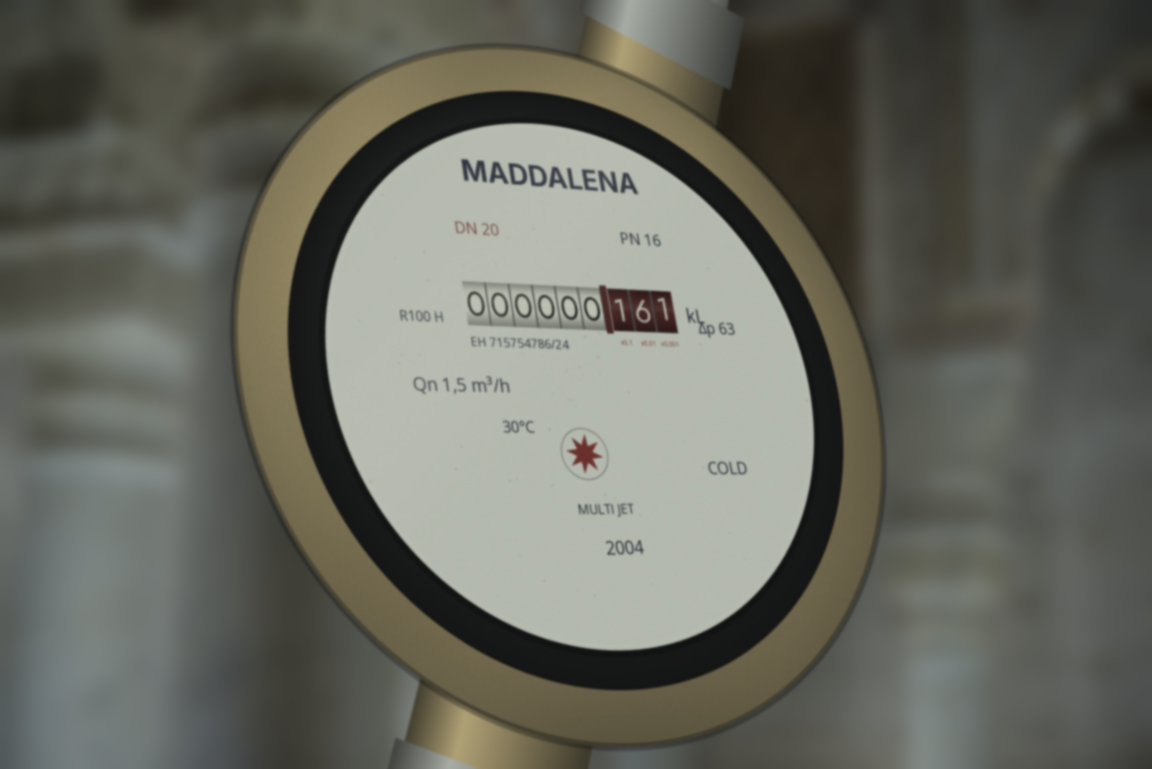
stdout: 0.161 kL
